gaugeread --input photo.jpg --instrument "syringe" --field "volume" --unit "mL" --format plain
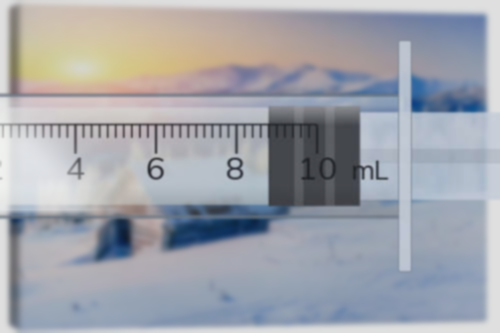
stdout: 8.8 mL
